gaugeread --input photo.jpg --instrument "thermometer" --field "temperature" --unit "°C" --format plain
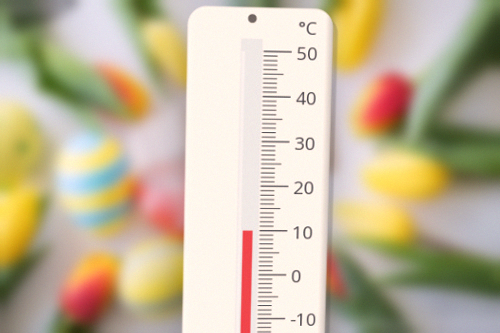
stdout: 10 °C
